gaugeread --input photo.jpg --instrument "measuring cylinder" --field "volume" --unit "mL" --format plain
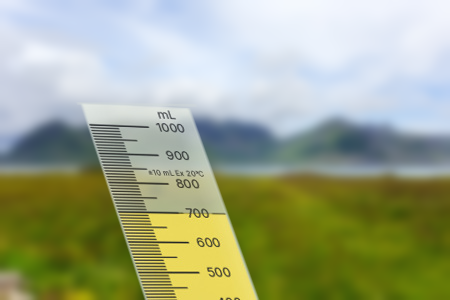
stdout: 700 mL
